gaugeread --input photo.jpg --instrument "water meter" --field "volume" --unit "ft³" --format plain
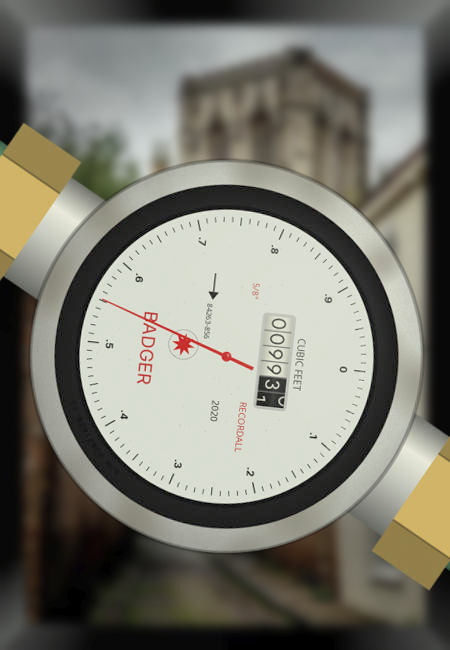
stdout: 9930.55 ft³
